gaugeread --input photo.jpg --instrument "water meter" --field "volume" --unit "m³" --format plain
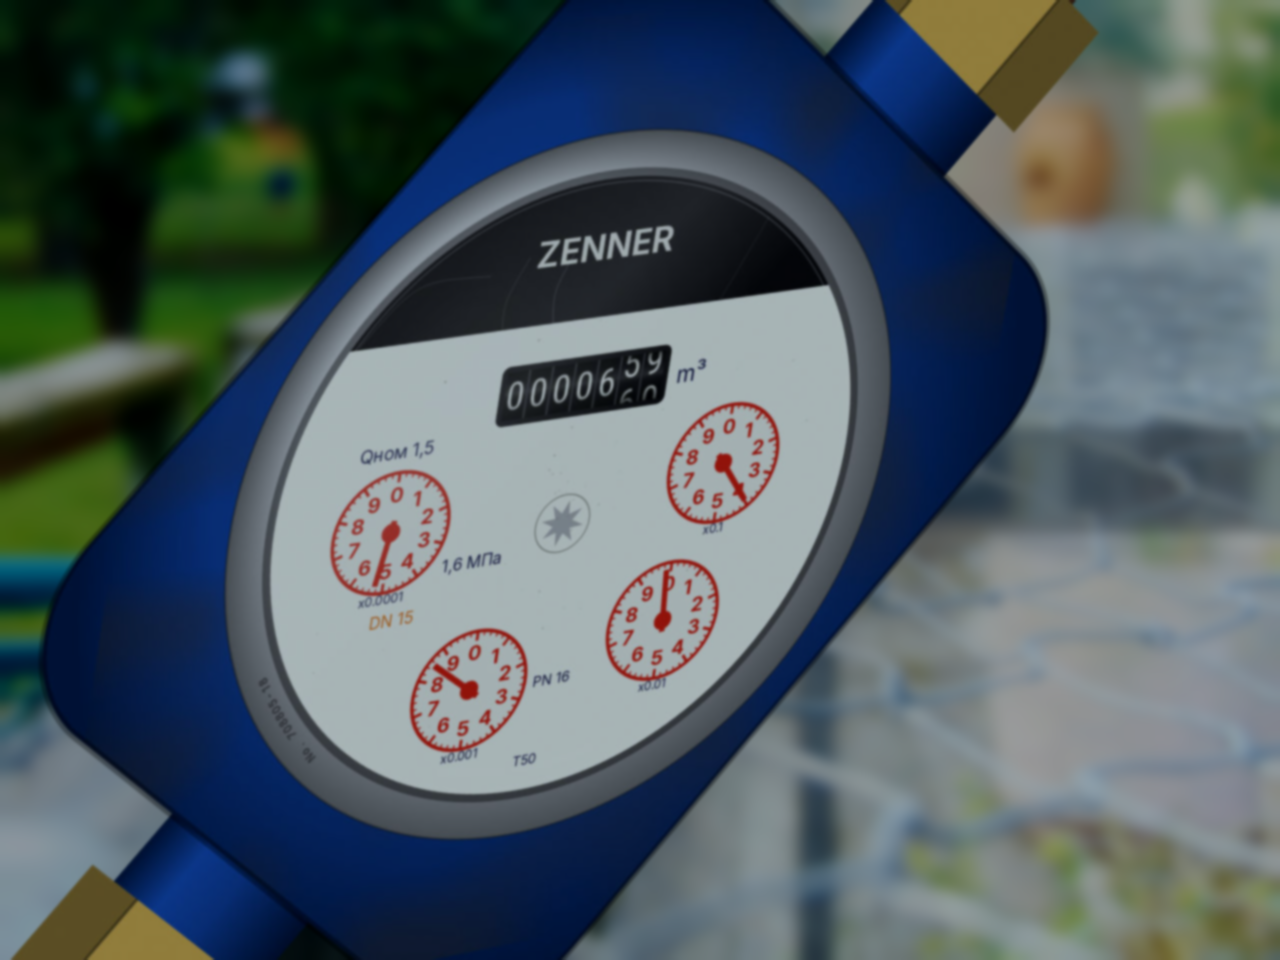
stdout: 659.3985 m³
